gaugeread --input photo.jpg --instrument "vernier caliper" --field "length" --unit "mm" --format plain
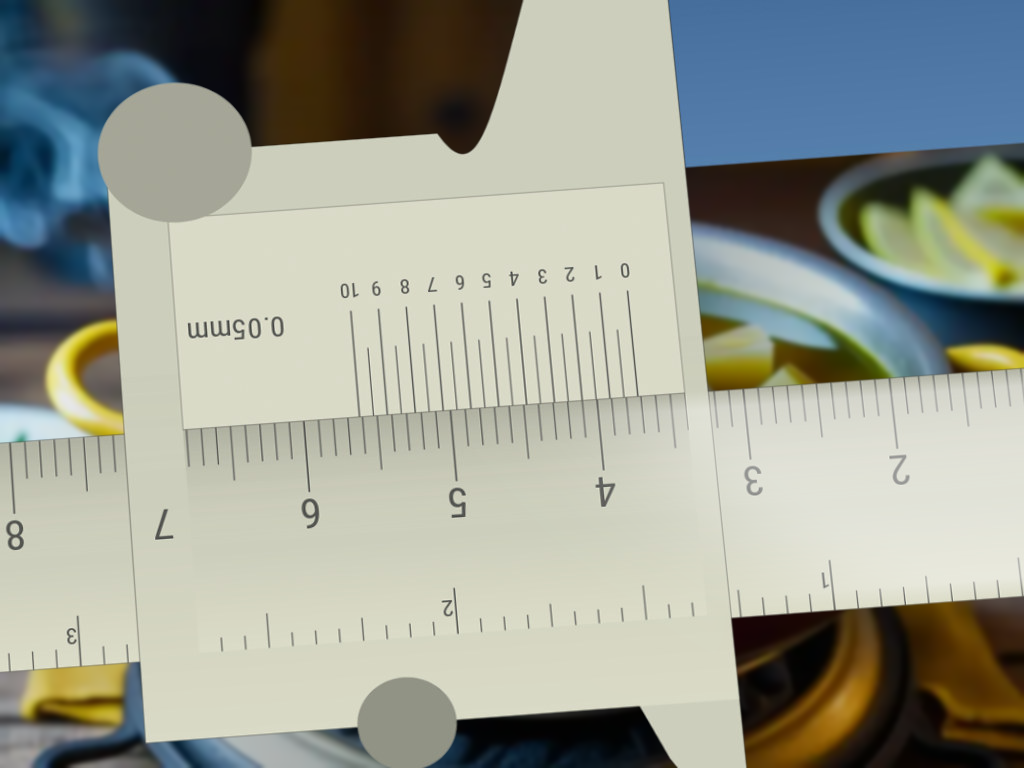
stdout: 37.2 mm
